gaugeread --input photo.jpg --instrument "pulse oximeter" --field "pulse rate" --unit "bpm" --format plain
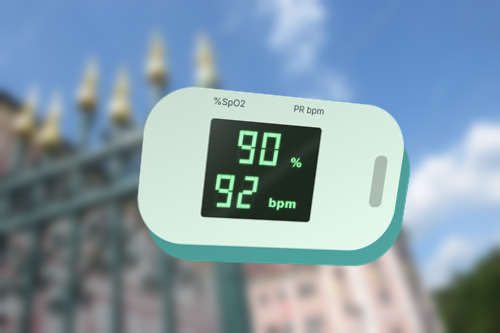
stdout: 92 bpm
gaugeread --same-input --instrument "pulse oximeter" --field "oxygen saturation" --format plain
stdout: 90 %
